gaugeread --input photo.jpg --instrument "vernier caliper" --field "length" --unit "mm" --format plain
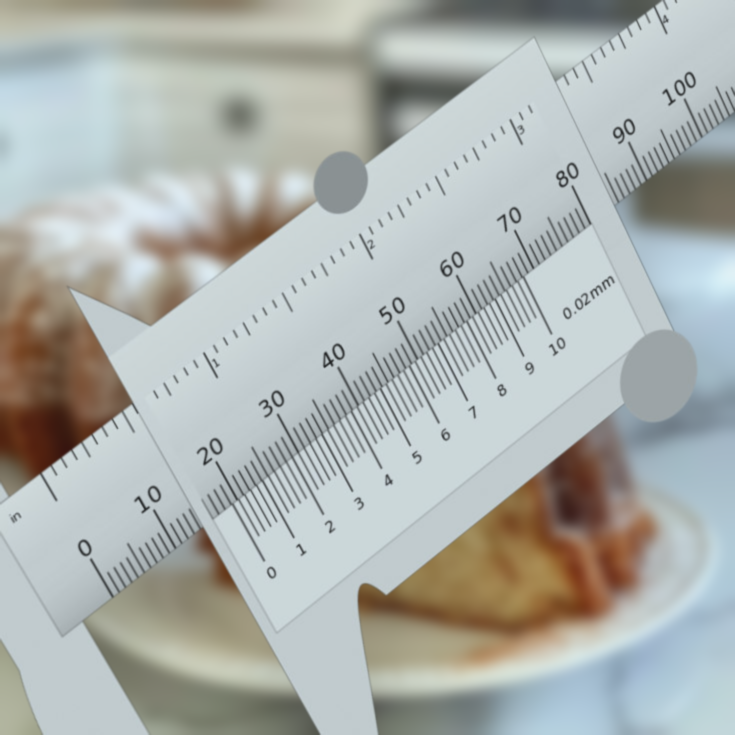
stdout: 19.2 mm
